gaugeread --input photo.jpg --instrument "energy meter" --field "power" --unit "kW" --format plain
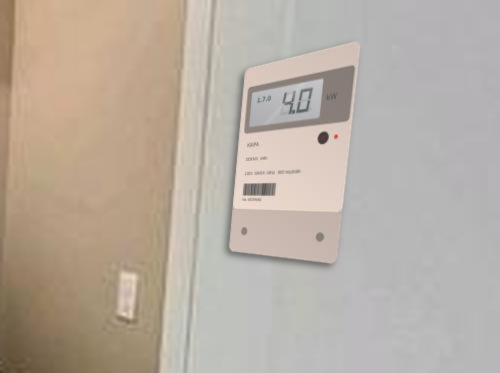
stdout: 4.0 kW
